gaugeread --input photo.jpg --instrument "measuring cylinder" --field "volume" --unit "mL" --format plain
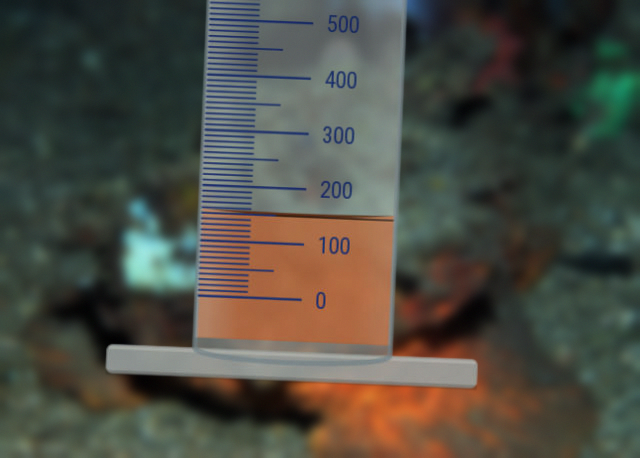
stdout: 150 mL
